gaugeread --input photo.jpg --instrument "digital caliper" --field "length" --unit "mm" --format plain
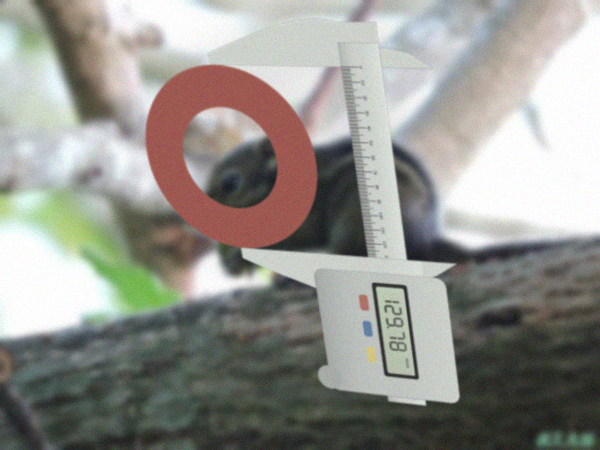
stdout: 129.78 mm
